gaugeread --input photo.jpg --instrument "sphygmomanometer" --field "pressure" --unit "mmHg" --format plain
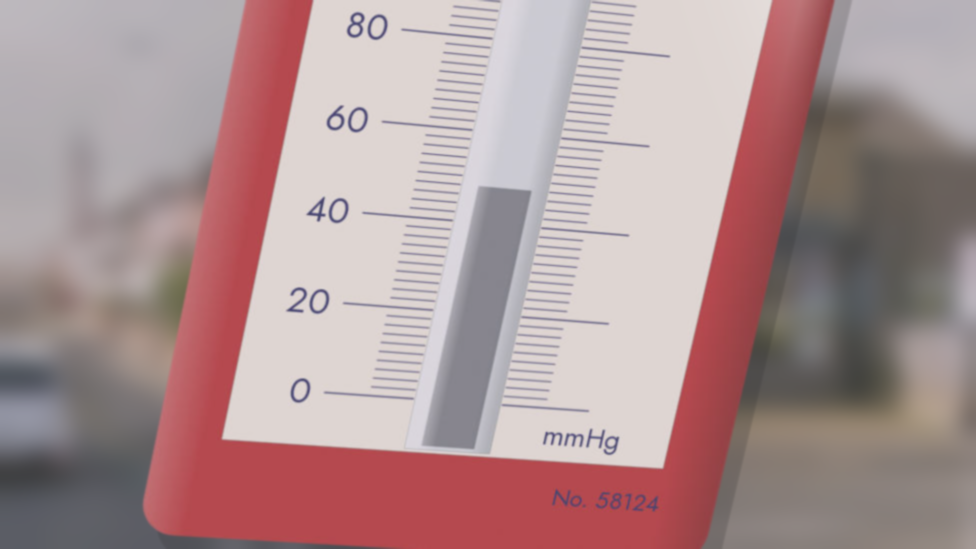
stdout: 48 mmHg
